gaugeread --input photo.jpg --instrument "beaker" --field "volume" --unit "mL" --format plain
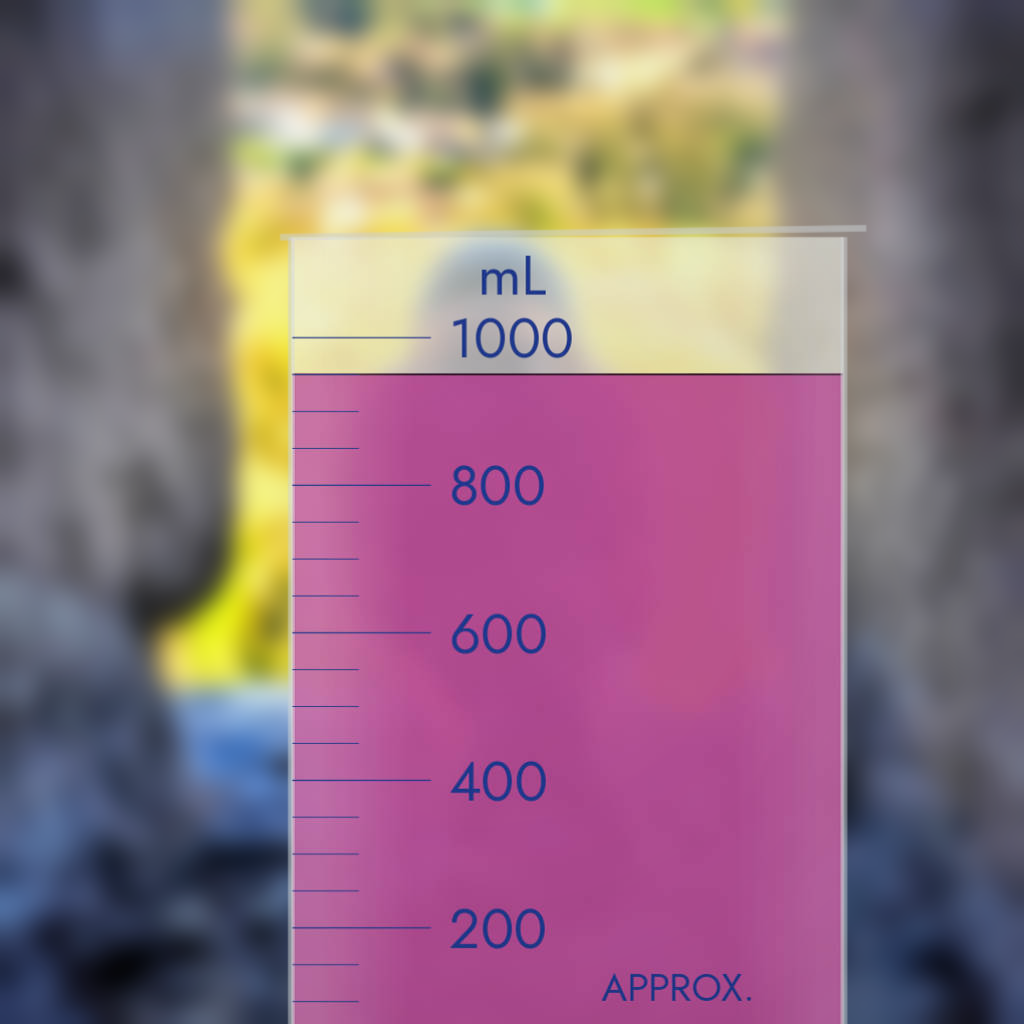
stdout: 950 mL
